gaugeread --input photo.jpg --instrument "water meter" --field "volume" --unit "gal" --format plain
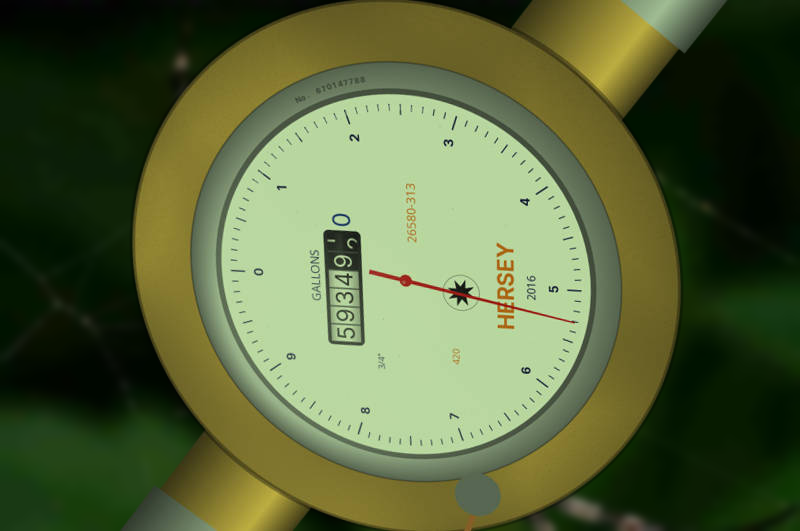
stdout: 5934915.3 gal
